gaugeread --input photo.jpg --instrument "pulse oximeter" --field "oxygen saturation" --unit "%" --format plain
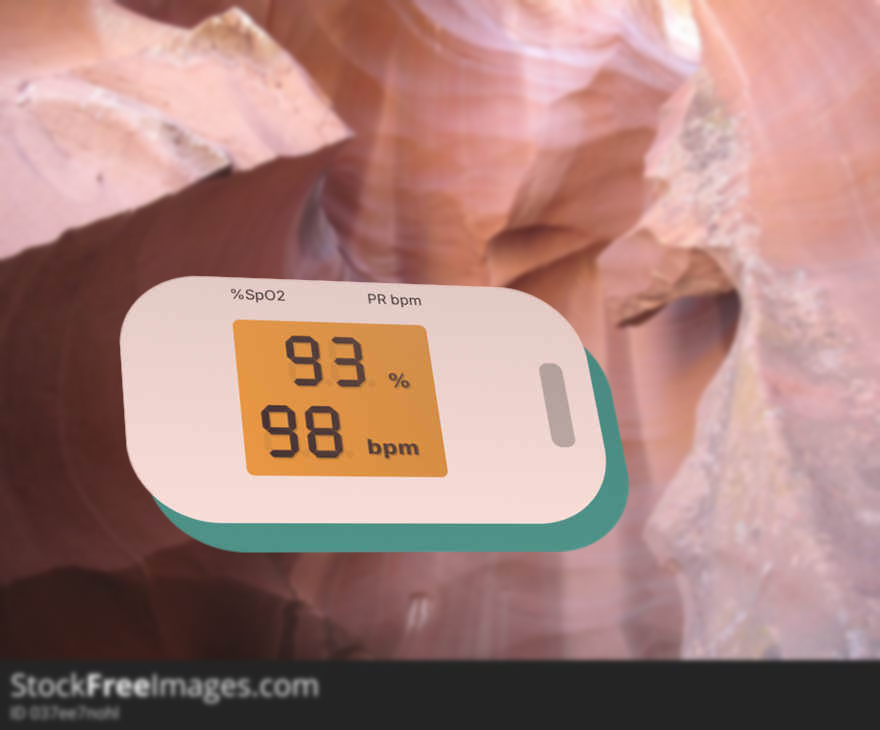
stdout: 93 %
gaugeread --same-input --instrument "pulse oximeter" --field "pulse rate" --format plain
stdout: 98 bpm
